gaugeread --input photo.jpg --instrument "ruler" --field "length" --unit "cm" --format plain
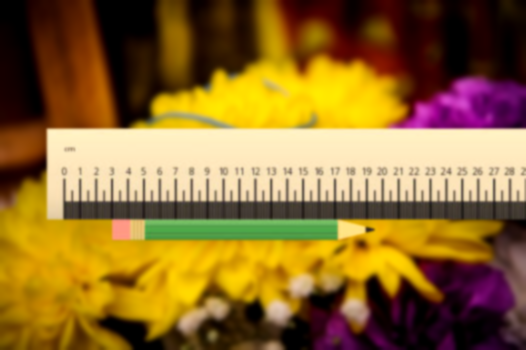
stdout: 16.5 cm
